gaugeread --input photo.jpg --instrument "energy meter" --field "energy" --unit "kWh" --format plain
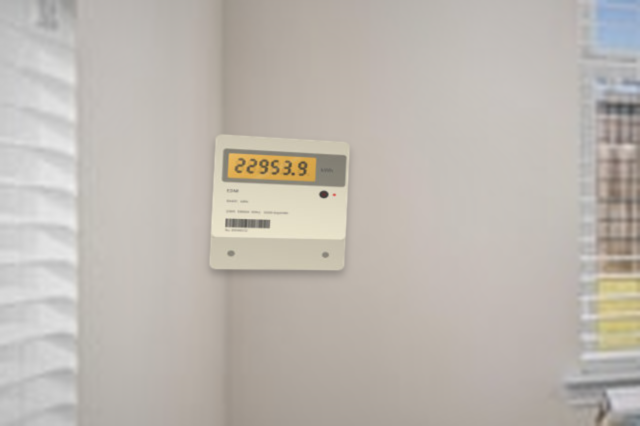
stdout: 22953.9 kWh
